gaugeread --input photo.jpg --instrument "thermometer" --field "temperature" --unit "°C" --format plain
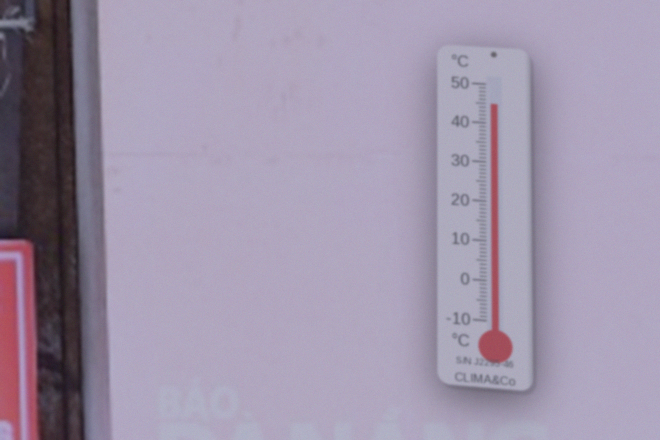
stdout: 45 °C
